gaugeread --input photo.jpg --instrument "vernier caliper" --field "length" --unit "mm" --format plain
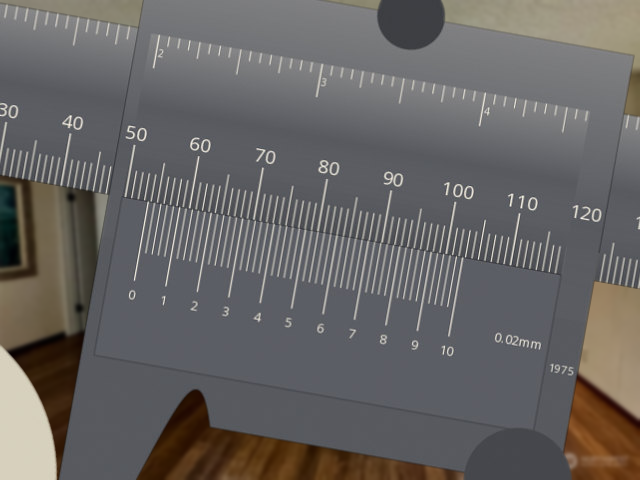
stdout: 53.6 mm
